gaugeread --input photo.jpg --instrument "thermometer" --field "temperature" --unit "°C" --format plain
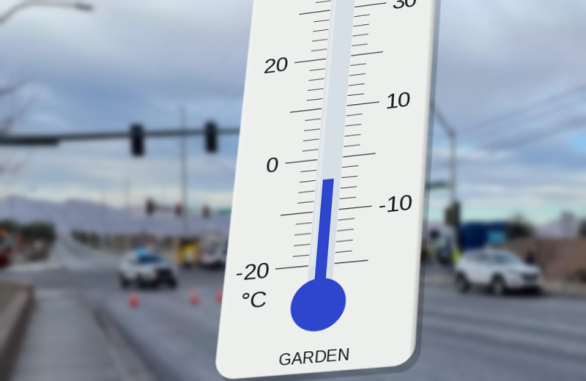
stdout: -4 °C
